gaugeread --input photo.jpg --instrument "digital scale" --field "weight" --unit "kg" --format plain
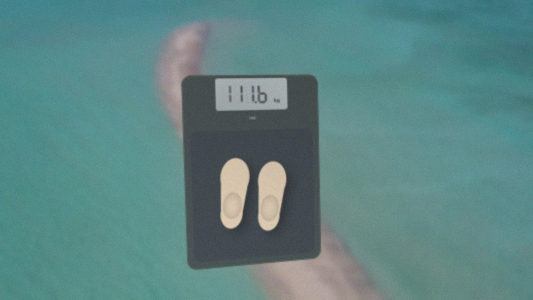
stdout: 111.6 kg
